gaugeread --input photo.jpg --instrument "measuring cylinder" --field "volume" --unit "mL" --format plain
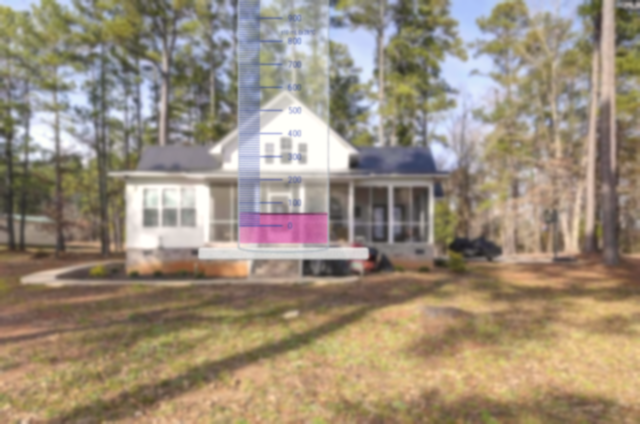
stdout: 50 mL
